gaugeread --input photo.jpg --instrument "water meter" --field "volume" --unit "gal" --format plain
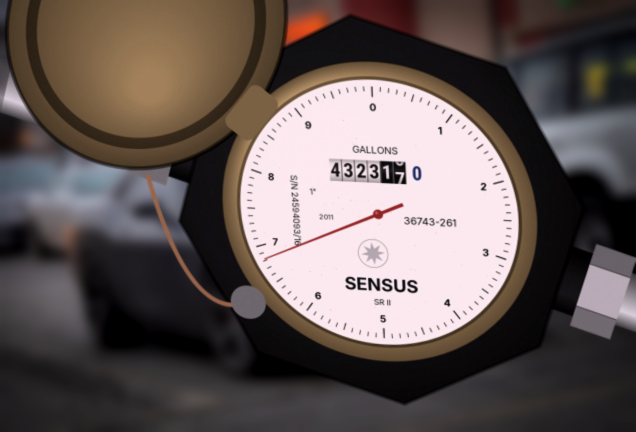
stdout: 4323166.8 gal
